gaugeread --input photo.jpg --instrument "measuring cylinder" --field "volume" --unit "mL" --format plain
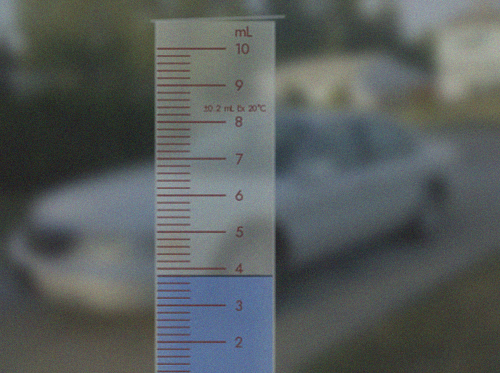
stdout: 3.8 mL
